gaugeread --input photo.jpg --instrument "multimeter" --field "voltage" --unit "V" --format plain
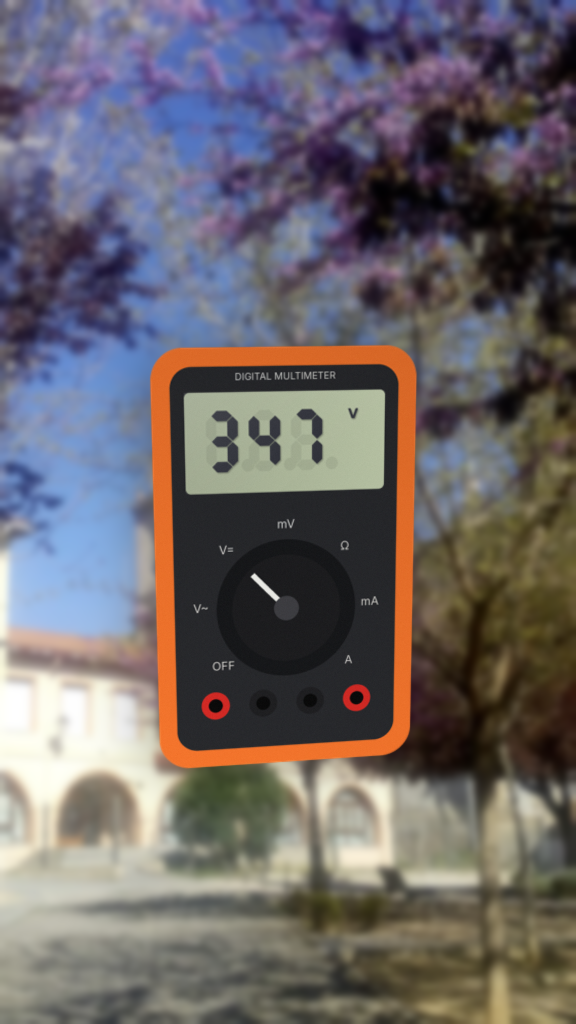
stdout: 347 V
